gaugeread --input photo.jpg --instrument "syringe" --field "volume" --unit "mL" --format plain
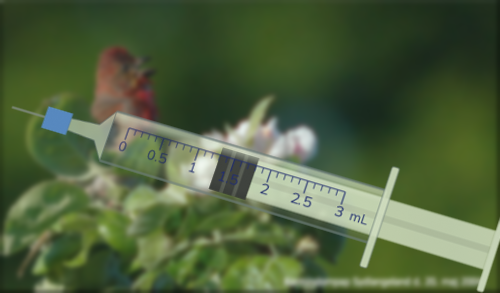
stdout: 1.3 mL
